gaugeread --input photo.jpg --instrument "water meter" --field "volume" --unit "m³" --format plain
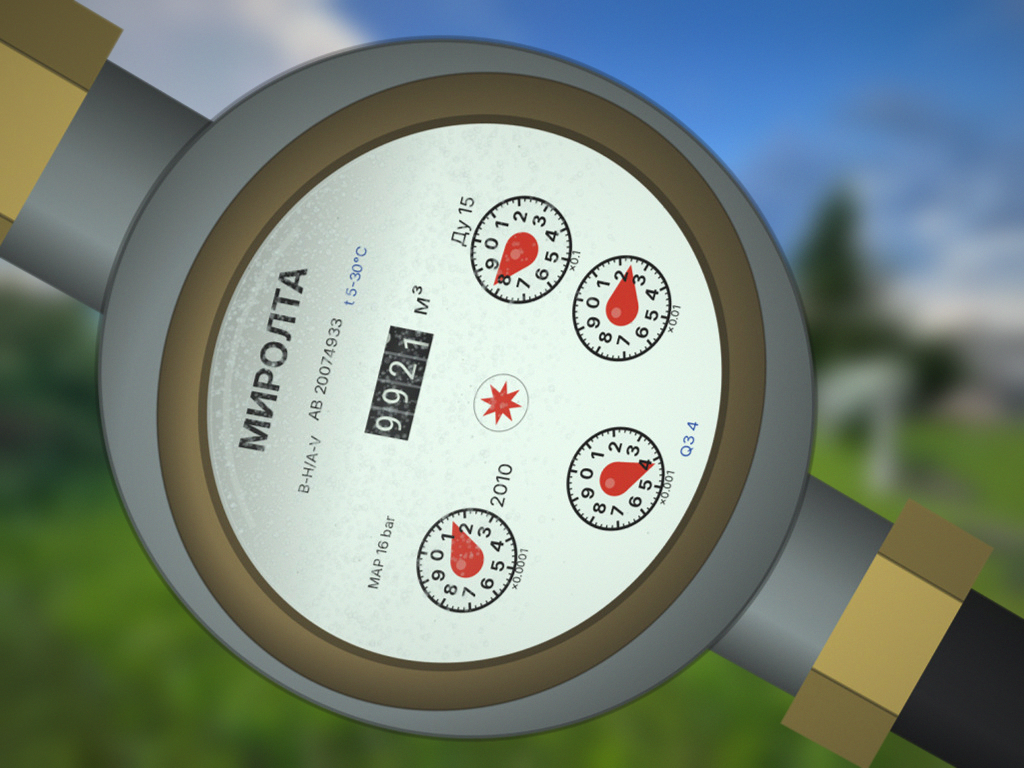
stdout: 9920.8241 m³
